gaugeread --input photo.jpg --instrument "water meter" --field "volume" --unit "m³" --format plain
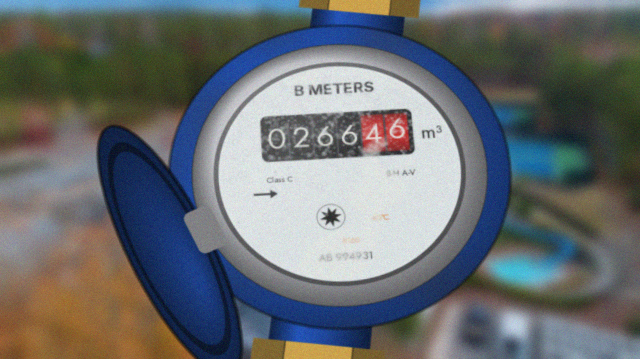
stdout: 266.46 m³
